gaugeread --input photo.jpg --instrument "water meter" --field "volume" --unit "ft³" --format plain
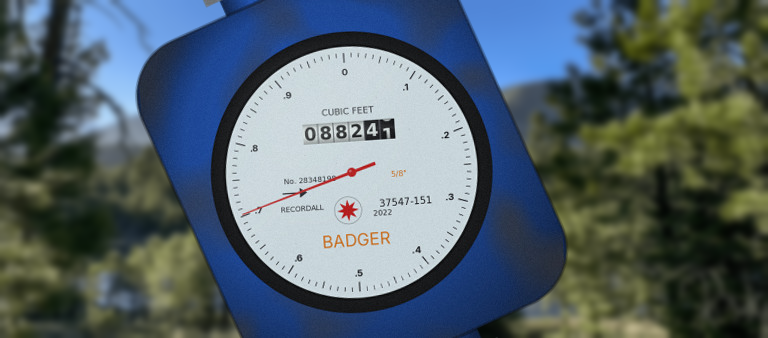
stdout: 88240.70 ft³
